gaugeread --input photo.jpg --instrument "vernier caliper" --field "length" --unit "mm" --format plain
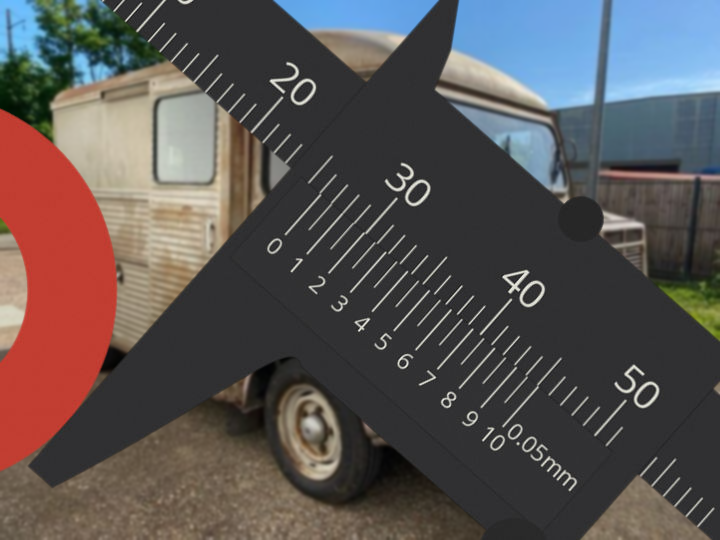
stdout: 26.1 mm
